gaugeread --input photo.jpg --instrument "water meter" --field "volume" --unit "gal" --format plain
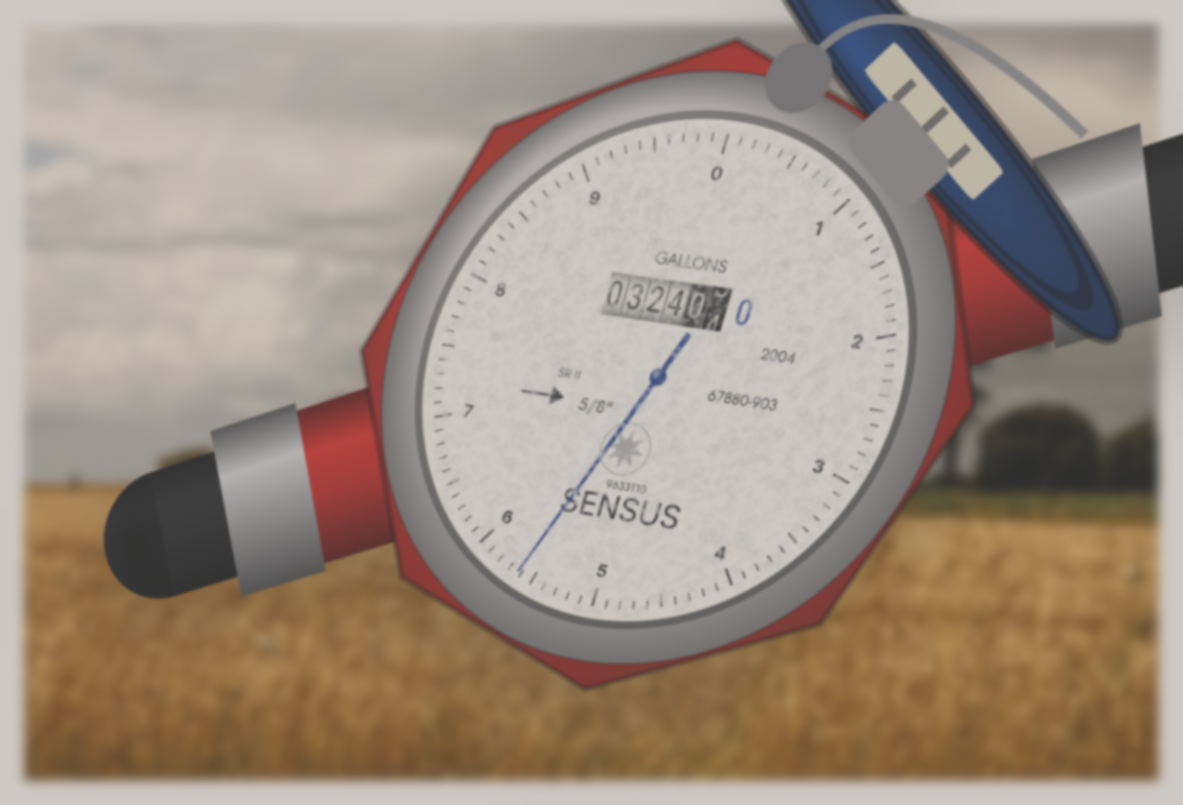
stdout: 324035.6 gal
